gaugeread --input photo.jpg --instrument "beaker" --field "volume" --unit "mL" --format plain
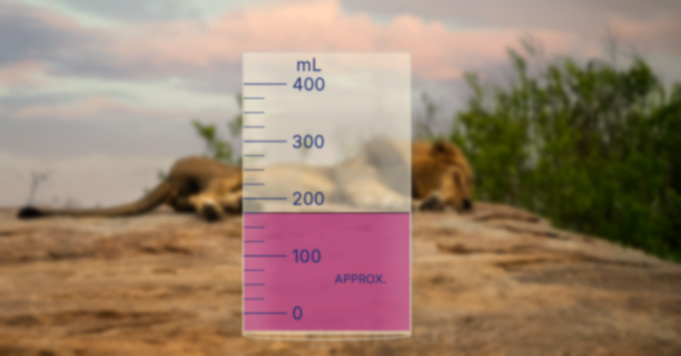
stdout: 175 mL
